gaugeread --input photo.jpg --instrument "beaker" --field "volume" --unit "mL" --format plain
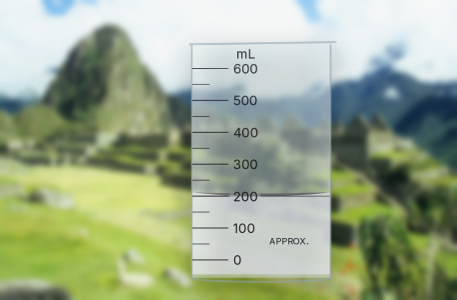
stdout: 200 mL
